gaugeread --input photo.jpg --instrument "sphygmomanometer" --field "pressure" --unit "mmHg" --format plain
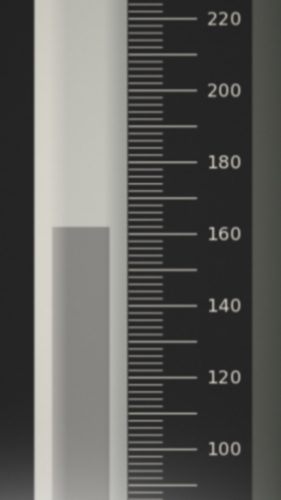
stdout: 162 mmHg
